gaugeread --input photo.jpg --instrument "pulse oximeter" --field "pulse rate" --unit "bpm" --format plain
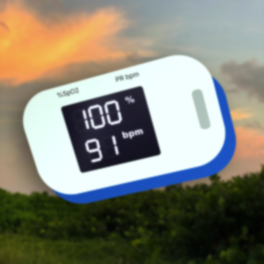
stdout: 91 bpm
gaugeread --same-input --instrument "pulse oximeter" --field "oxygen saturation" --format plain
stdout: 100 %
